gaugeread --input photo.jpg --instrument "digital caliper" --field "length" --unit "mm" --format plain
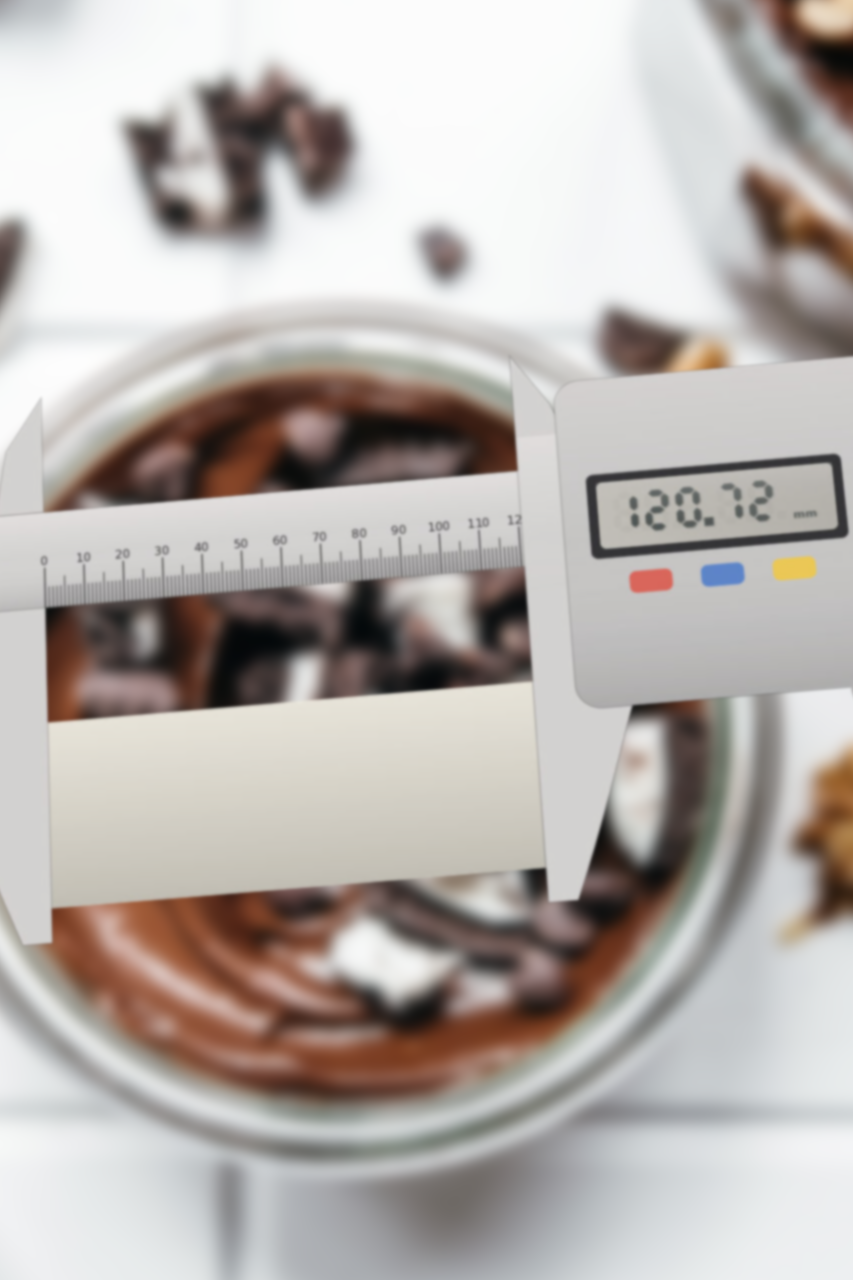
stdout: 120.72 mm
